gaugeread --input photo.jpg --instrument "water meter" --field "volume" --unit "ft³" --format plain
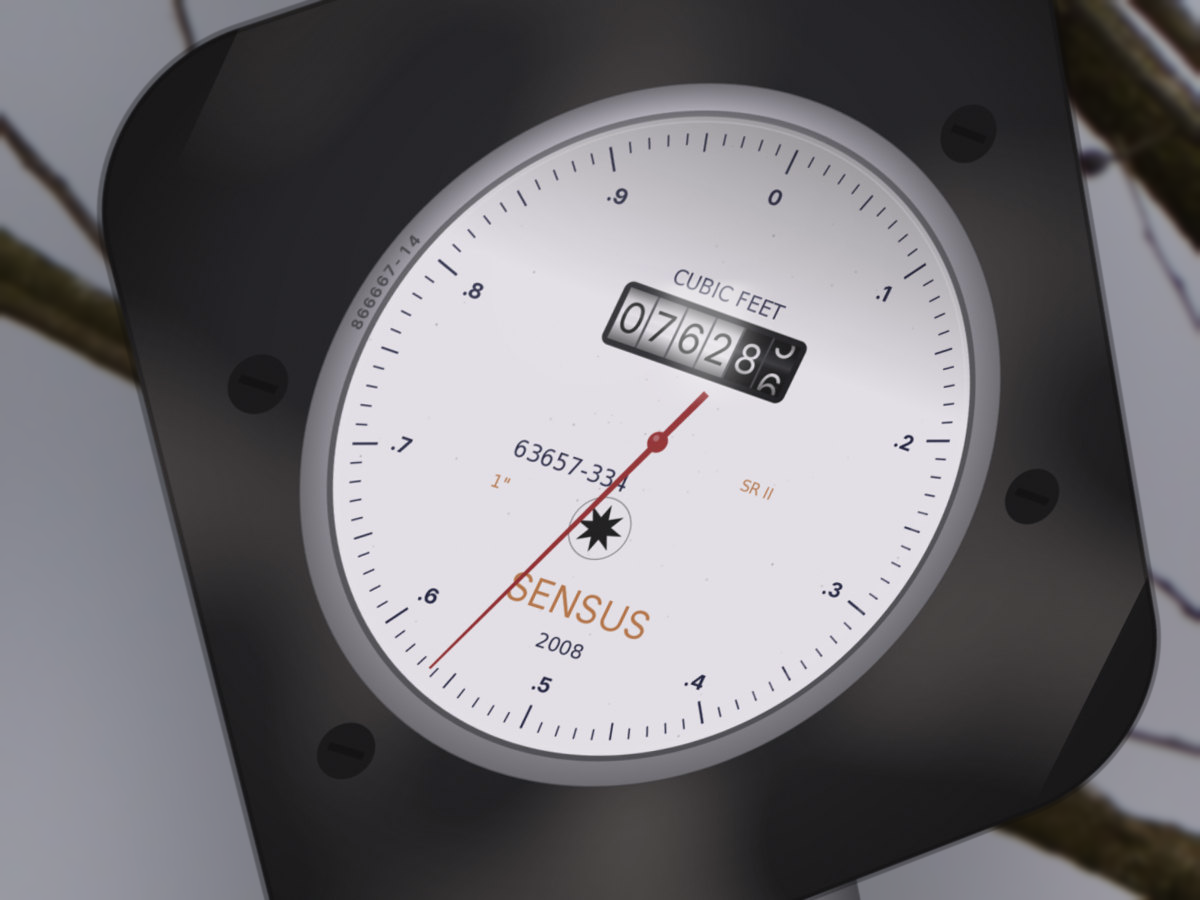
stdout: 76285.56 ft³
